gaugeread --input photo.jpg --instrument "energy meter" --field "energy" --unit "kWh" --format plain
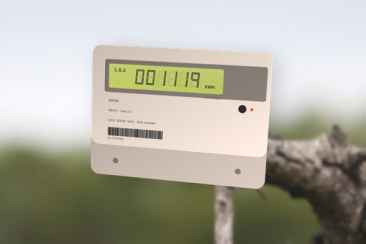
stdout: 1119 kWh
